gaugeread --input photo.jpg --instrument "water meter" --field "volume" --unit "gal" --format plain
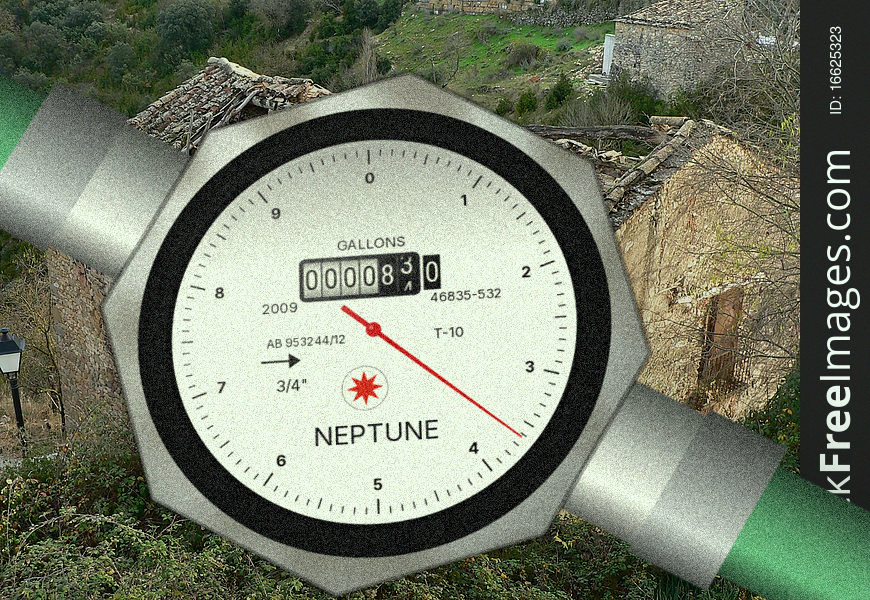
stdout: 833.6 gal
